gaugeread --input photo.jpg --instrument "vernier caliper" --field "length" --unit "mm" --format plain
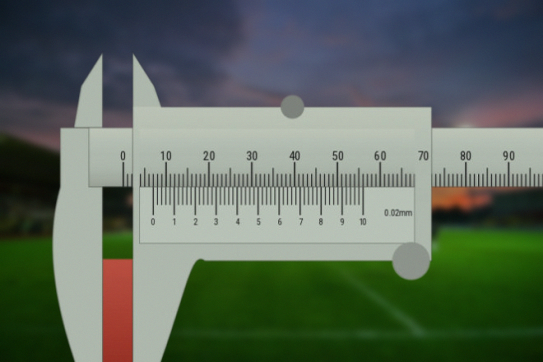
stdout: 7.0 mm
